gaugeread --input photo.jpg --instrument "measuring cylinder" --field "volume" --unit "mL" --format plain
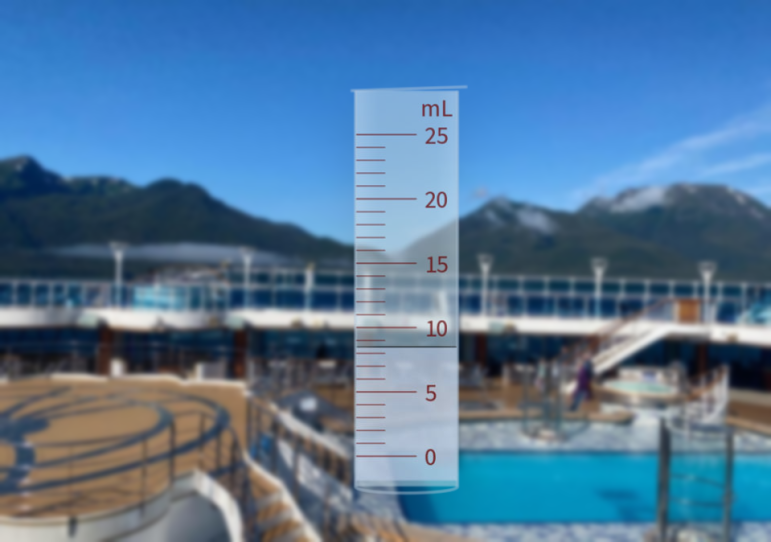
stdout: 8.5 mL
